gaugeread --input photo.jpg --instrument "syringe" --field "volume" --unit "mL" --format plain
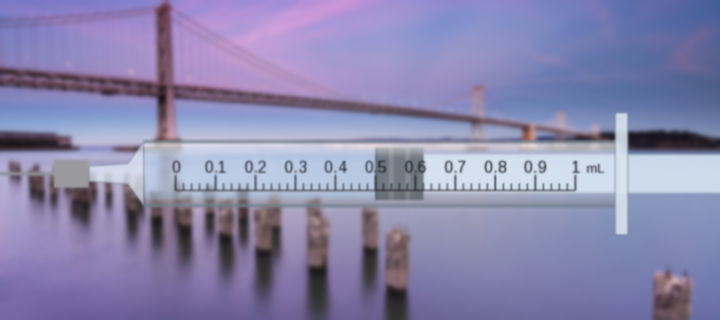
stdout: 0.5 mL
